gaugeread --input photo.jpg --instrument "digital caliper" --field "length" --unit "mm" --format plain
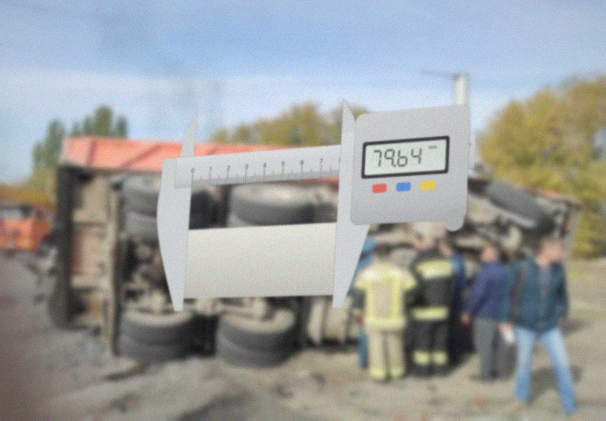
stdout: 79.64 mm
